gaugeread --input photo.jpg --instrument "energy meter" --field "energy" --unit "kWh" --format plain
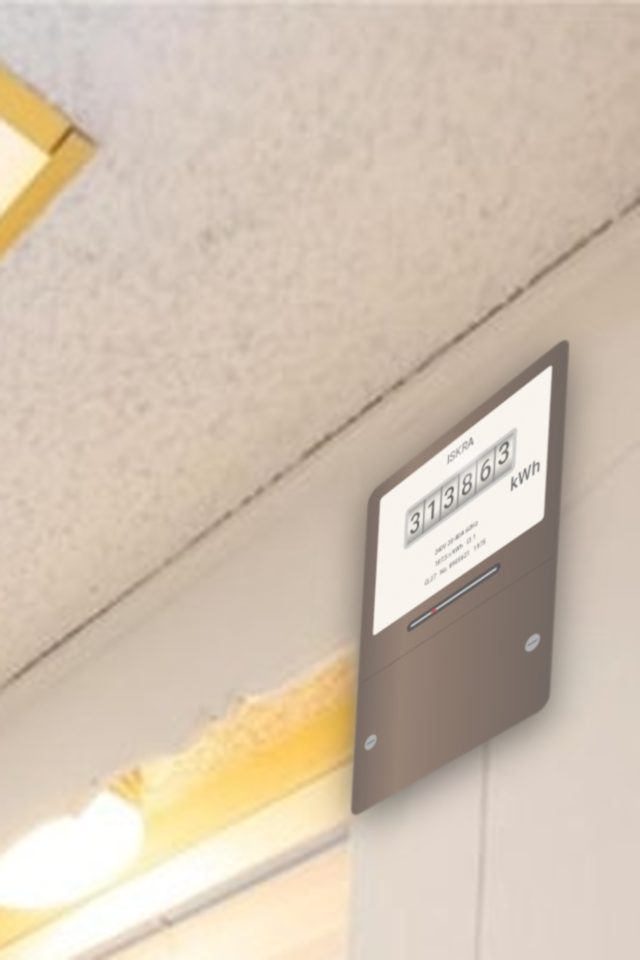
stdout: 313863 kWh
